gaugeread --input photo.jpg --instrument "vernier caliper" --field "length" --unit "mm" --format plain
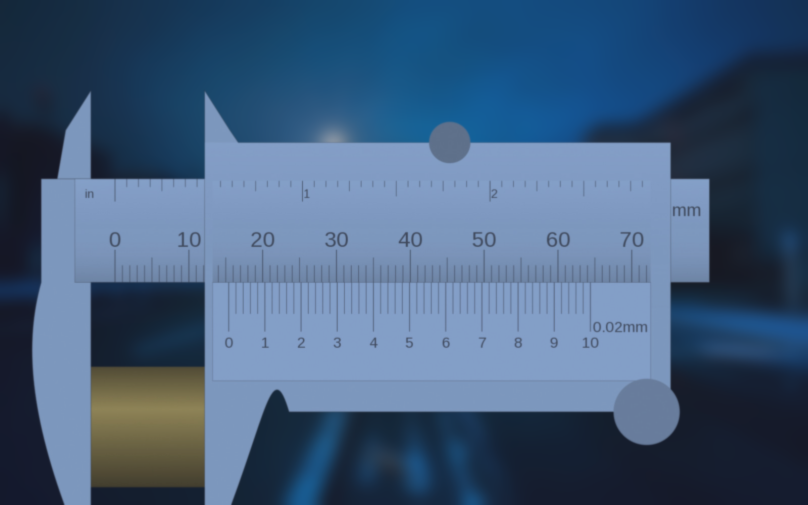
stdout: 15.4 mm
